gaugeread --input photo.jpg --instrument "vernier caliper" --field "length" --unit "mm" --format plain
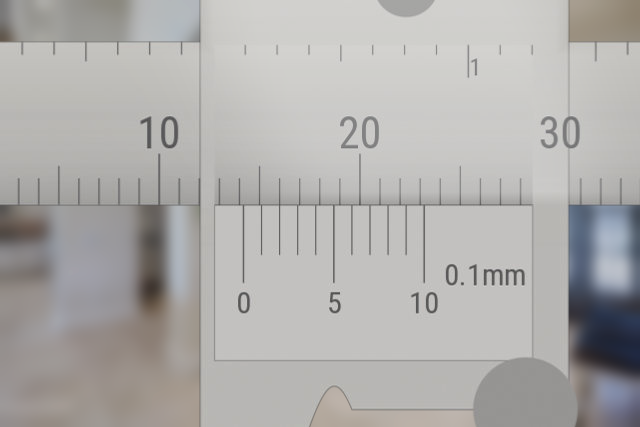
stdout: 14.2 mm
